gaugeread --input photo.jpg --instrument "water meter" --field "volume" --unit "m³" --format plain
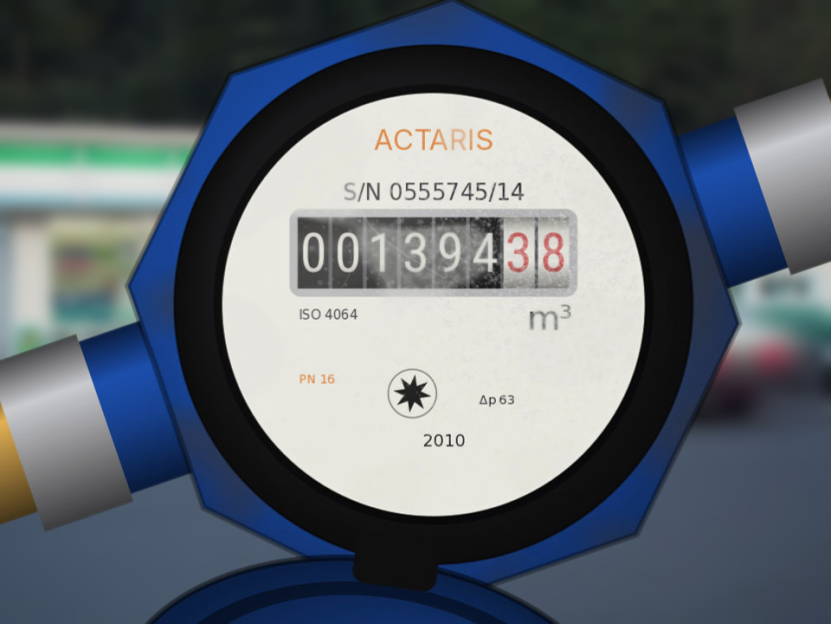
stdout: 1394.38 m³
